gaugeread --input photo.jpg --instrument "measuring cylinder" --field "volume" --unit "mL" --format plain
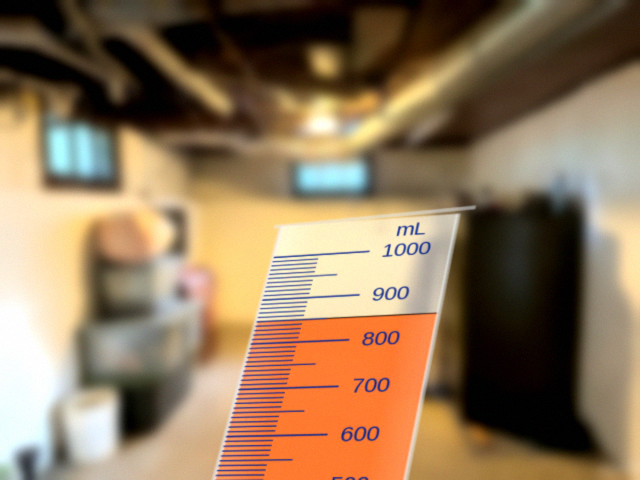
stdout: 850 mL
